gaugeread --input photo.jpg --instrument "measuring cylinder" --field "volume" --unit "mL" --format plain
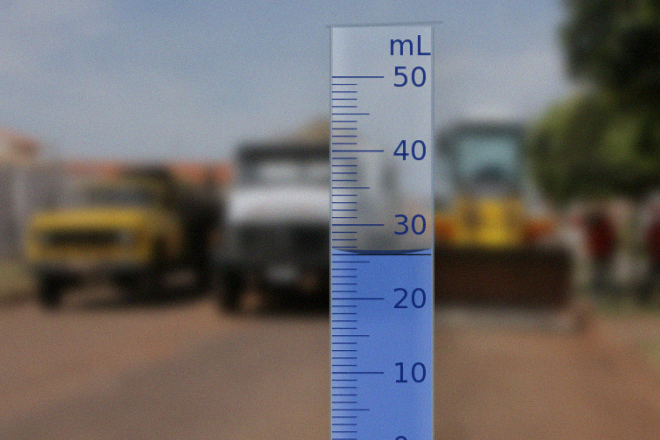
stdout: 26 mL
